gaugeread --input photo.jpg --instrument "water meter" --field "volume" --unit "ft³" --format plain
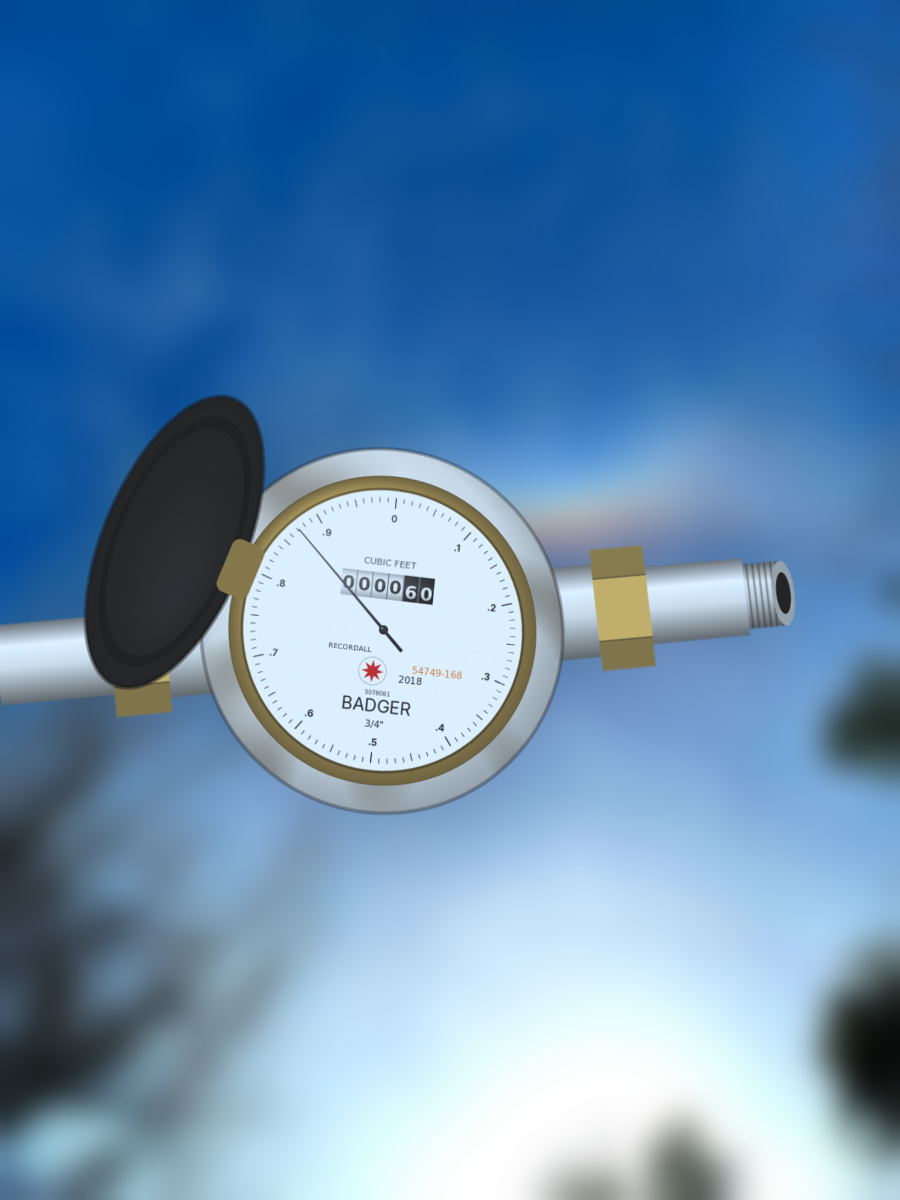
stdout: 59.87 ft³
